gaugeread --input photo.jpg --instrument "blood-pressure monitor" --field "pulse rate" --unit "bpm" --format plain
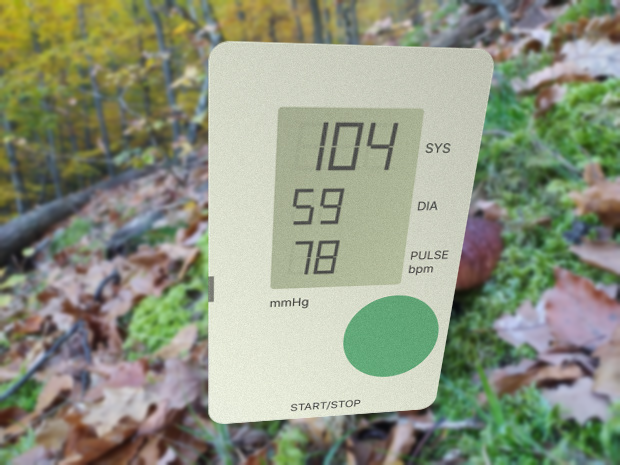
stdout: 78 bpm
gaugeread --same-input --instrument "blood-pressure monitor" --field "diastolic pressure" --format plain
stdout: 59 mmHg
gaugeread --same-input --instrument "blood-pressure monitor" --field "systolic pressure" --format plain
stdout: 104 mmHg
